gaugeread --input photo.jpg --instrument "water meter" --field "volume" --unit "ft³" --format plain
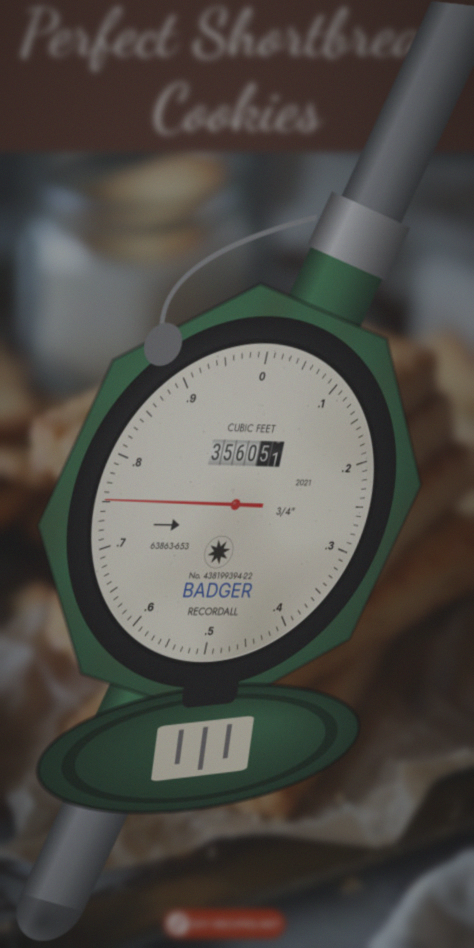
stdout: 356050.75 ft³
